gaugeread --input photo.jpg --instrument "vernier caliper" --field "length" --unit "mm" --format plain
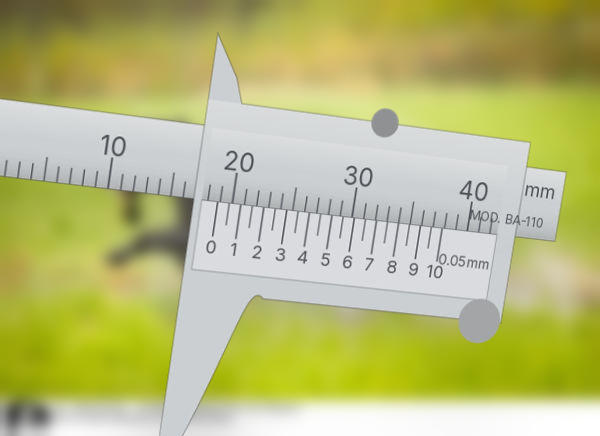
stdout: 18.8 mm
